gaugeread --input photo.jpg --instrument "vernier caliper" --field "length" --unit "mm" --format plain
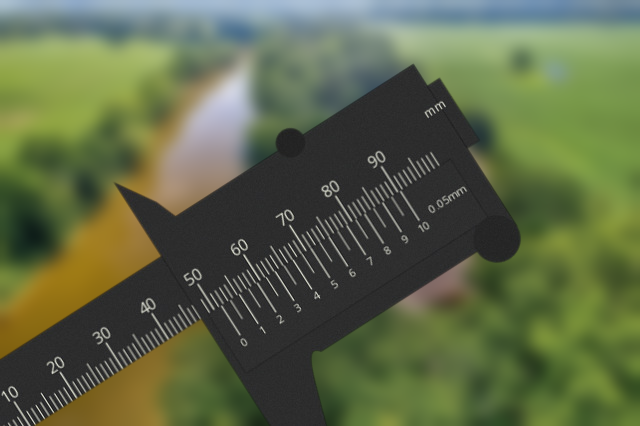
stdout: 51.5 mm
